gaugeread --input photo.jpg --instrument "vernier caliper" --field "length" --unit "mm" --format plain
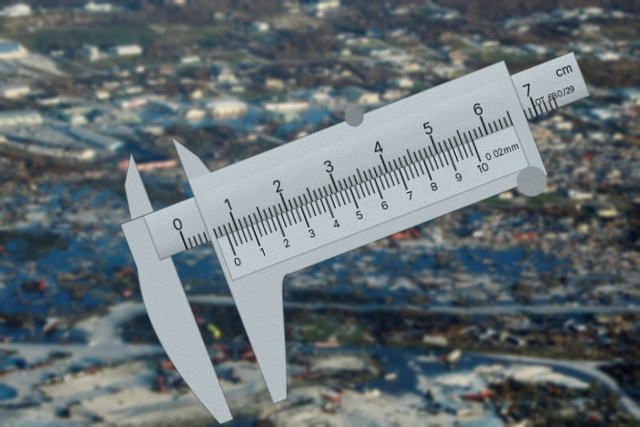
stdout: 8.0 mm
